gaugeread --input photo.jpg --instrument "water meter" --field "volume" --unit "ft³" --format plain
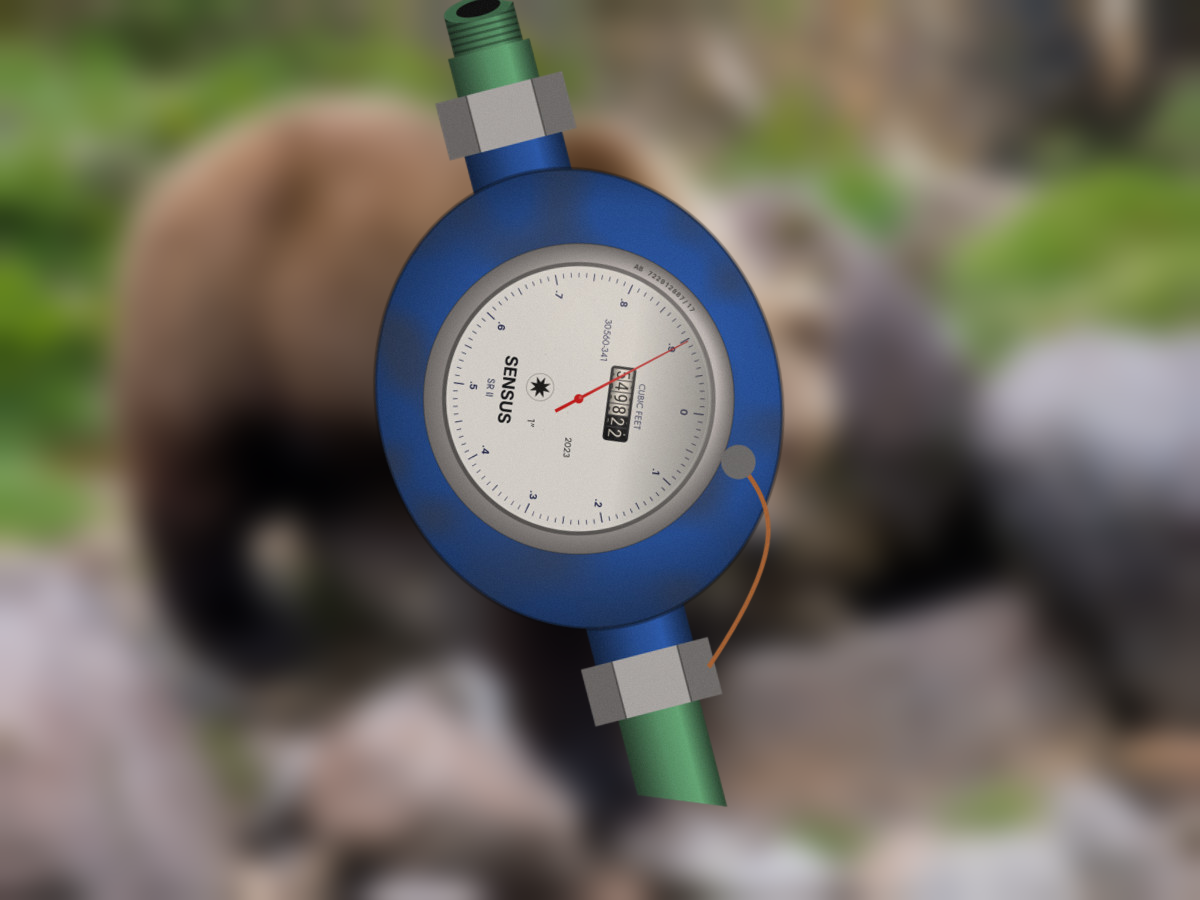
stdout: 549821.90 ft³
